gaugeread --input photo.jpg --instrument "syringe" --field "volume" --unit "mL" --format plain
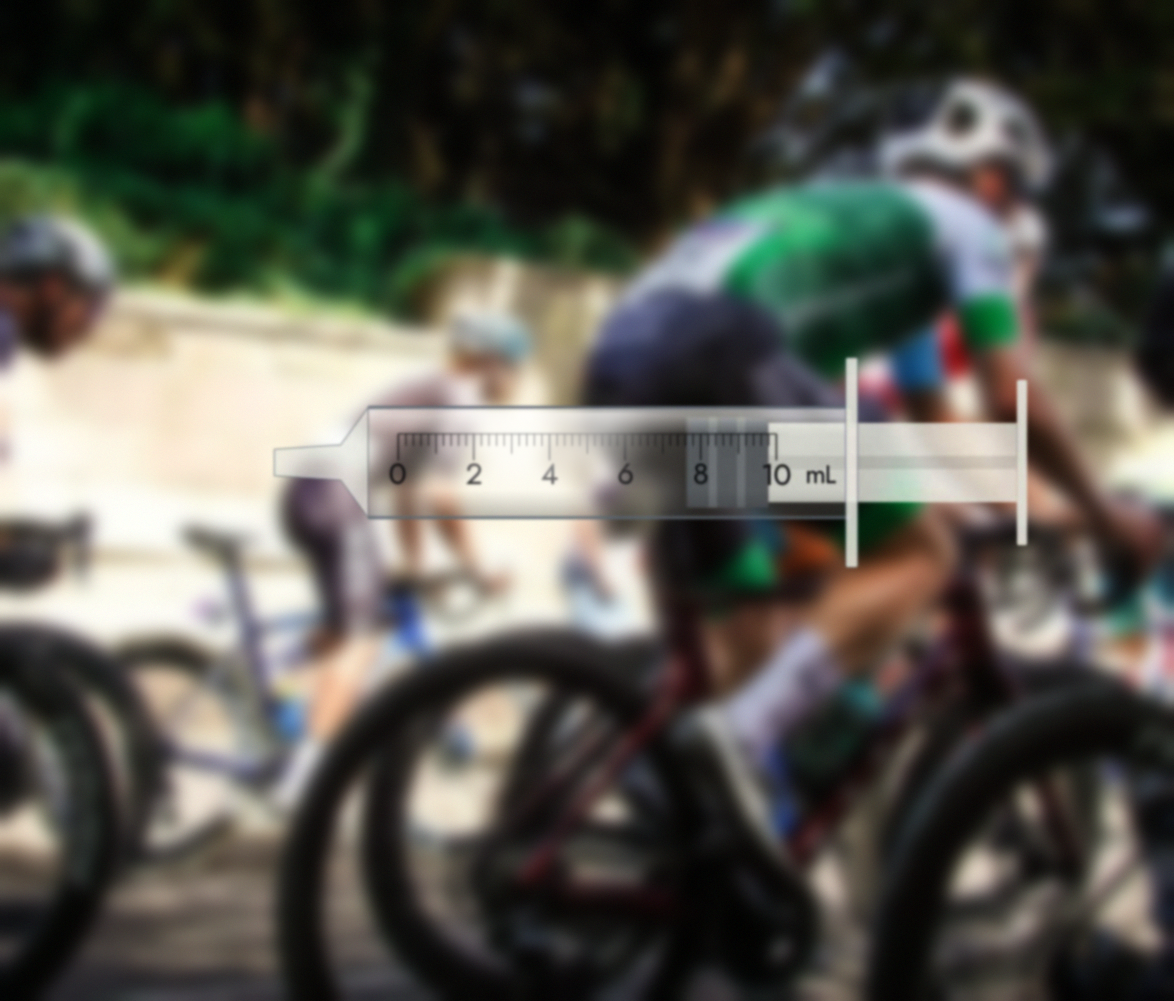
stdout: 7.6 mL
